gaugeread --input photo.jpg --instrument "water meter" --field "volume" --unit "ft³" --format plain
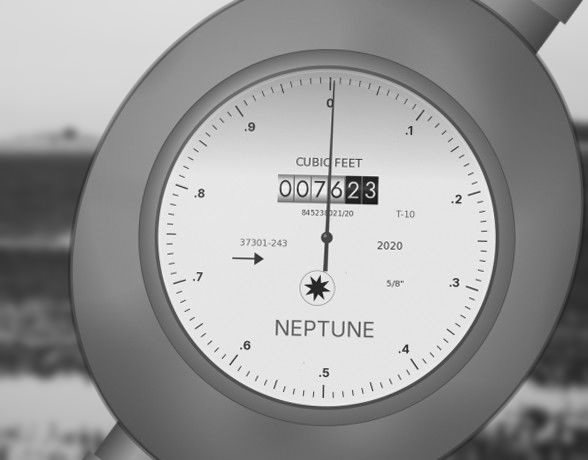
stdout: 7623.00 ft³
